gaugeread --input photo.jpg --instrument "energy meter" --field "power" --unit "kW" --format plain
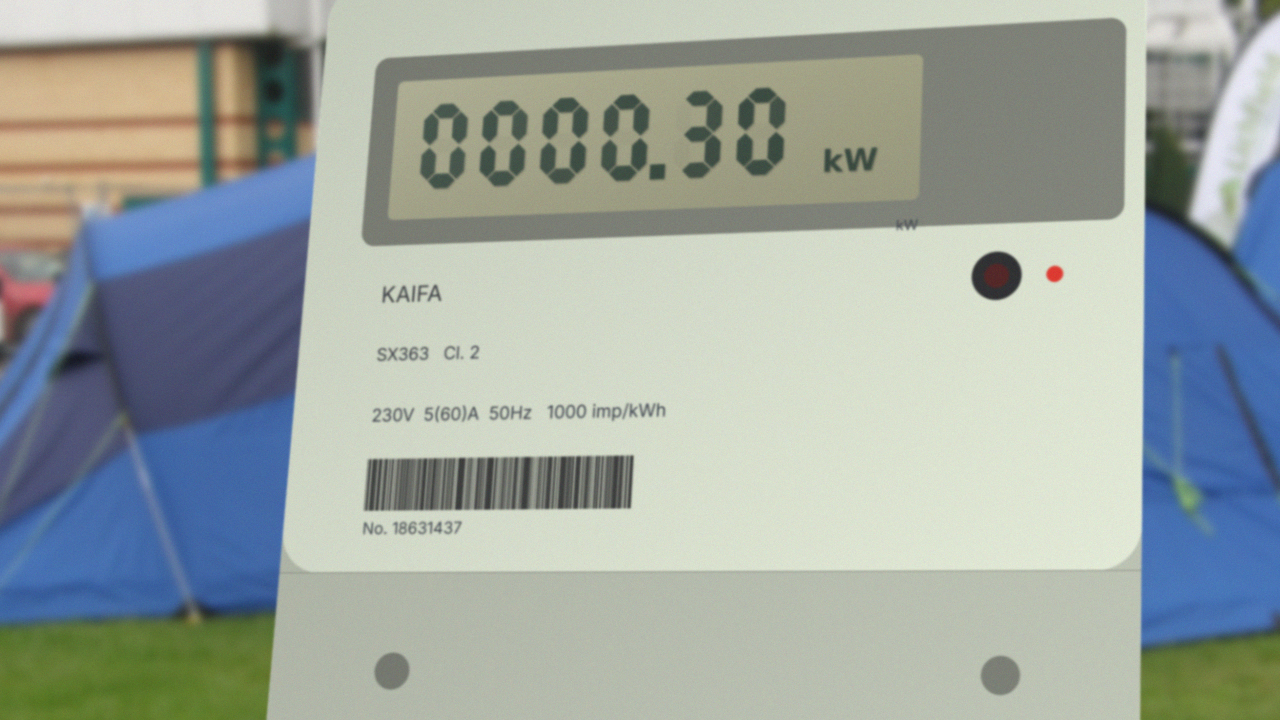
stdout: 0.30 kW
